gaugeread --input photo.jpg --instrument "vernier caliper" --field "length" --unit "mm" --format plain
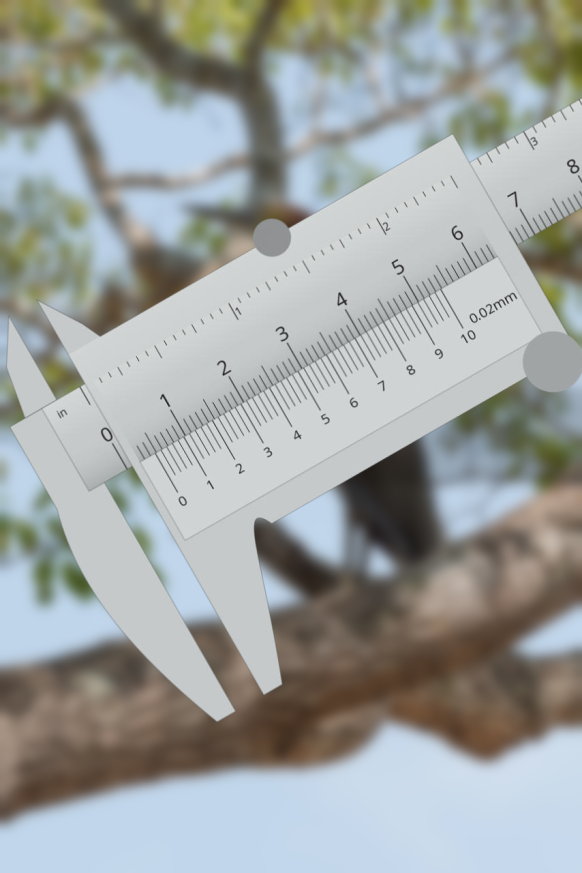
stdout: 4.8 mm
